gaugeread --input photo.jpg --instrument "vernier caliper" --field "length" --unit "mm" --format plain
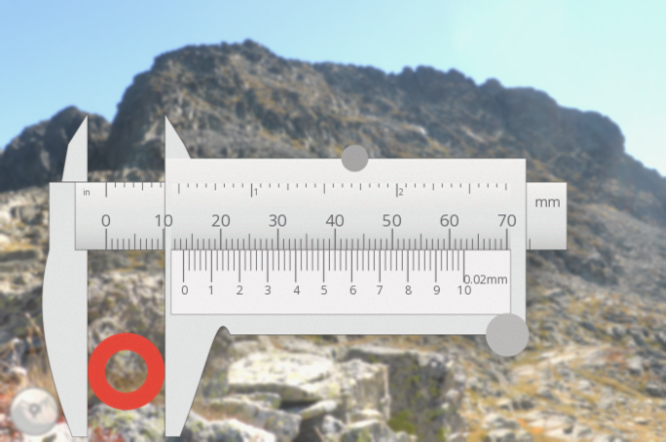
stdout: 13.5 mm
